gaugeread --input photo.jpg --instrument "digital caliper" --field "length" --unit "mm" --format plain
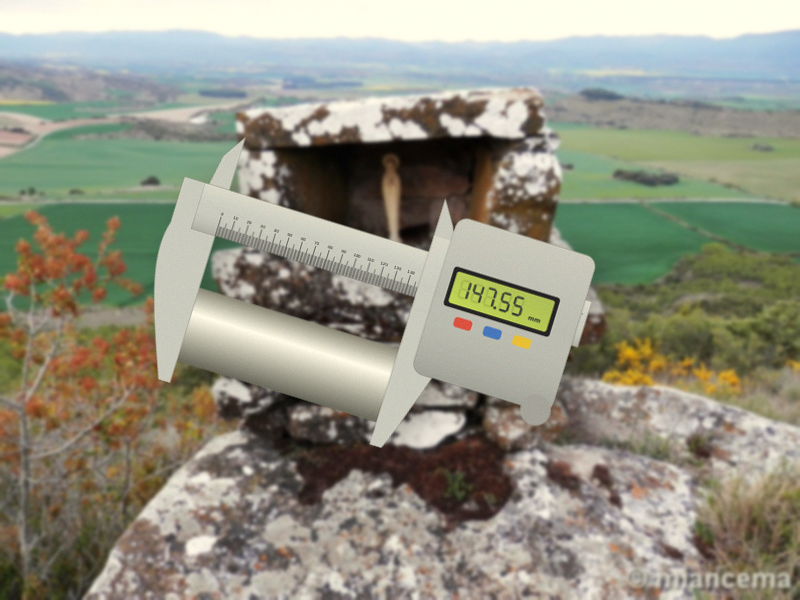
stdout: 147.55 mm
